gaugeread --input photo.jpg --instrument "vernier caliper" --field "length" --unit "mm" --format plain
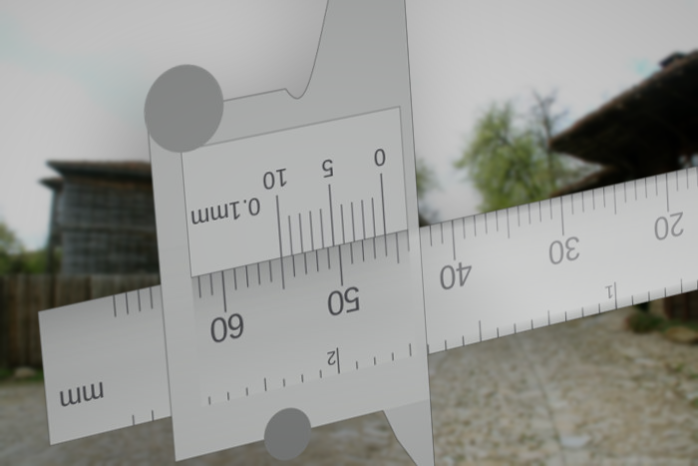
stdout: 46.0 mm
